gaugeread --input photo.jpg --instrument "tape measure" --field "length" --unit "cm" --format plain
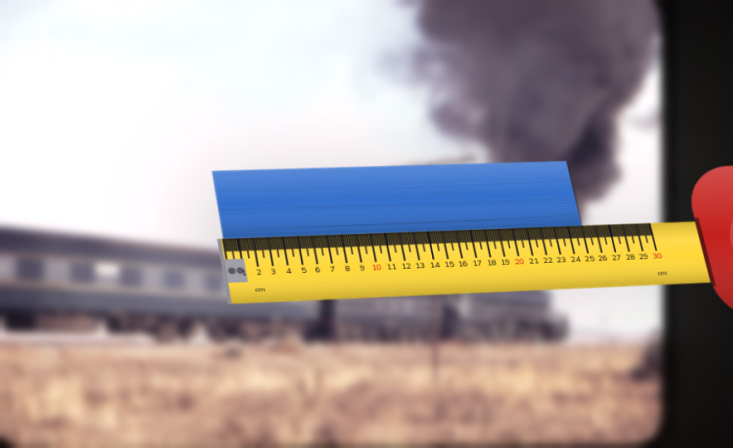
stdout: 25 cm
